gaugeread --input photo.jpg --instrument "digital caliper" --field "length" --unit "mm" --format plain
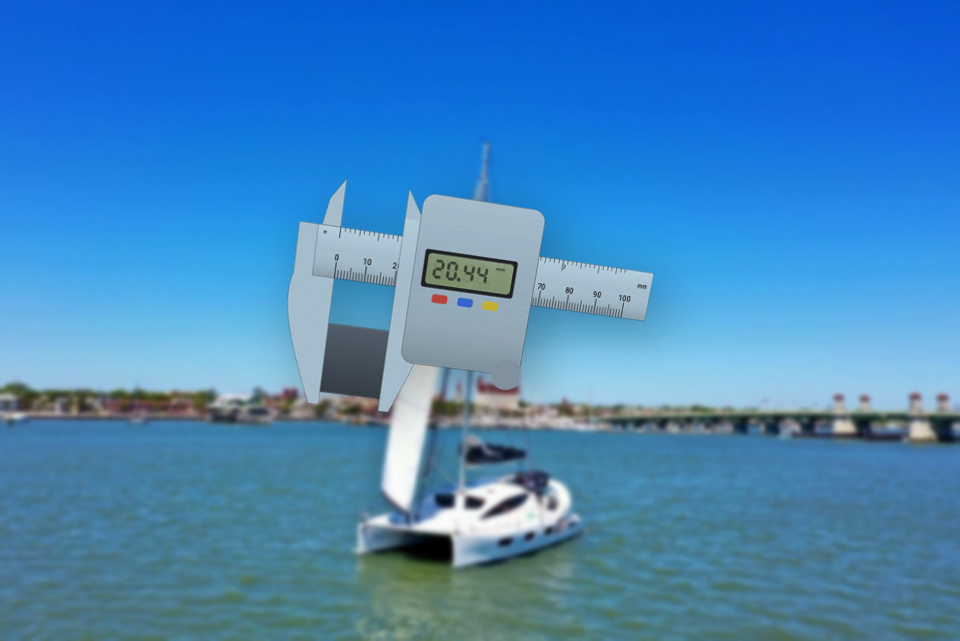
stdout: 20.44 mm
